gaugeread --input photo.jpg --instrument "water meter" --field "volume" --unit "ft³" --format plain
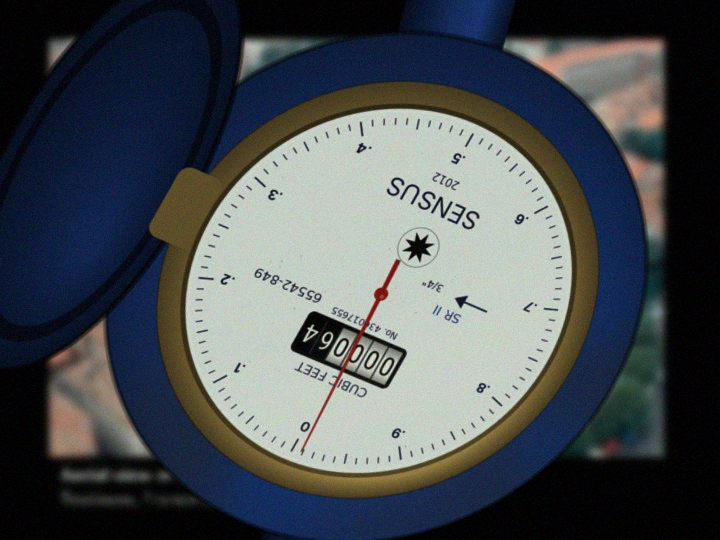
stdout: 63.99 ft³
